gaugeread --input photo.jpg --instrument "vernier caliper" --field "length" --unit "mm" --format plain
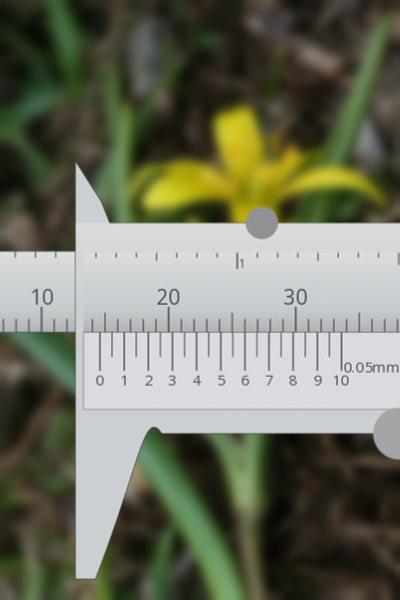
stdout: 14.6 mm
